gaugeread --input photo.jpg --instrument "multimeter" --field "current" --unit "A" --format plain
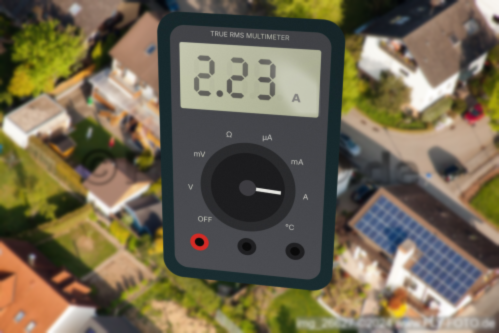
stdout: 2.23 A
